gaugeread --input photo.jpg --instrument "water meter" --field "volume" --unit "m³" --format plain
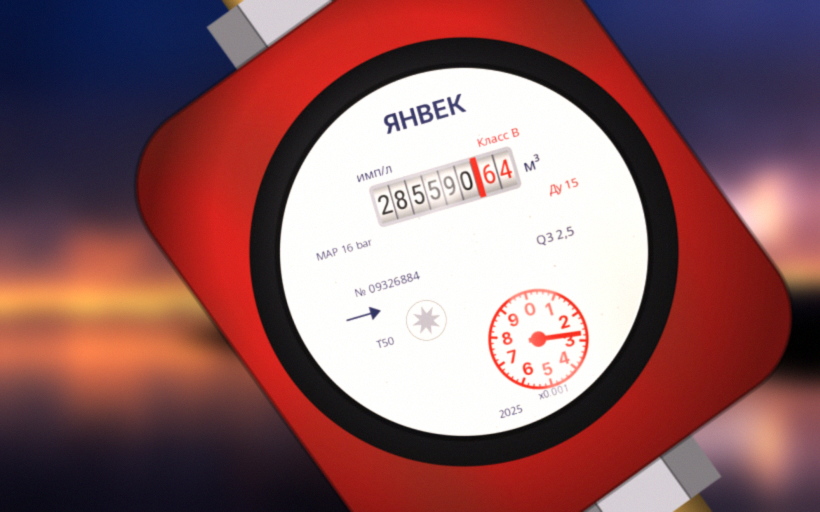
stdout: 285590.642 m³
